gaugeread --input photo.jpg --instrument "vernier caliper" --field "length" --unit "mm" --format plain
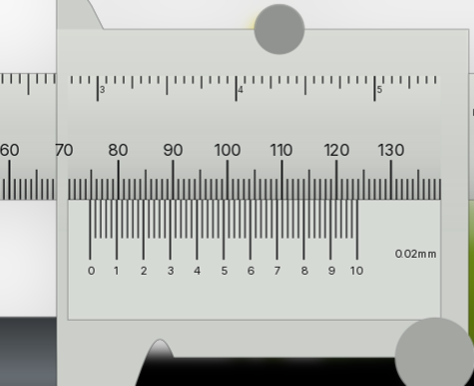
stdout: 74.8 mm
